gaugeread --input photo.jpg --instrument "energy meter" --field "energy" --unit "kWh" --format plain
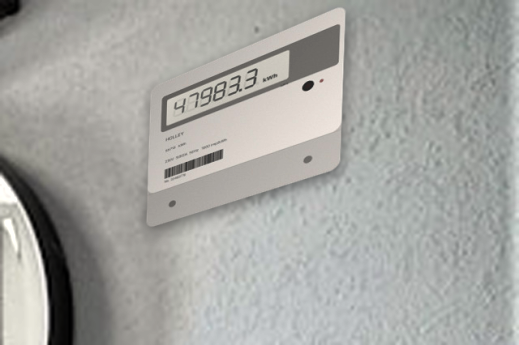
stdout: 47983.3 kWh
